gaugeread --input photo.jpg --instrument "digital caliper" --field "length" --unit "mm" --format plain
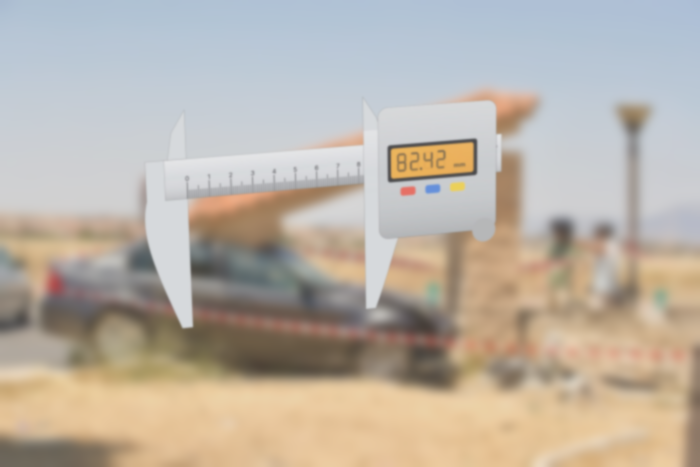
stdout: 82.42 mm
